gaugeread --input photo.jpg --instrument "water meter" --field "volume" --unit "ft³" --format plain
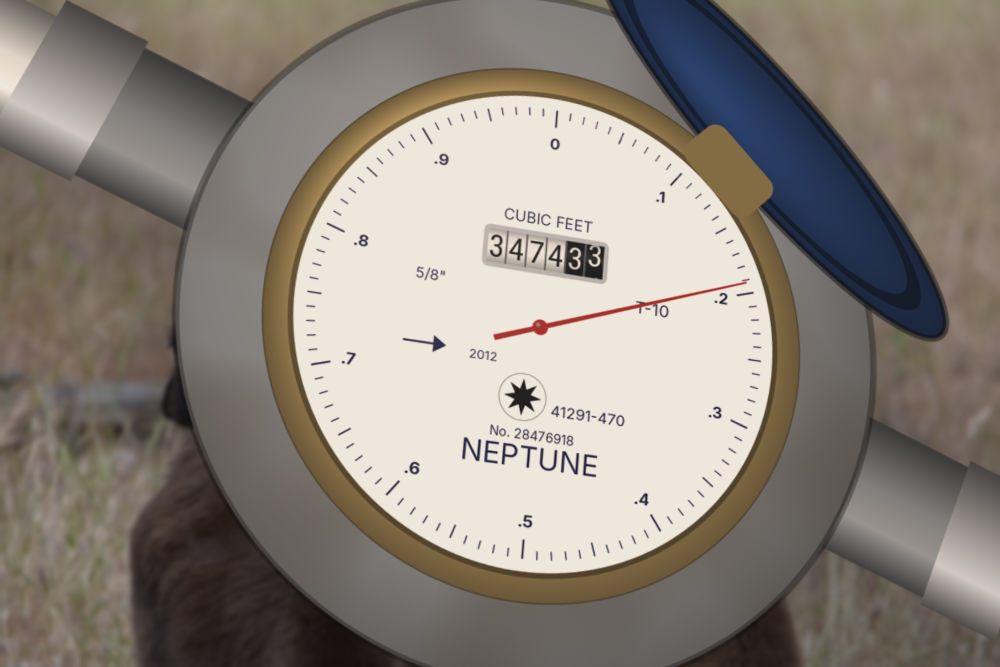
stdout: 347433.19 ft³
